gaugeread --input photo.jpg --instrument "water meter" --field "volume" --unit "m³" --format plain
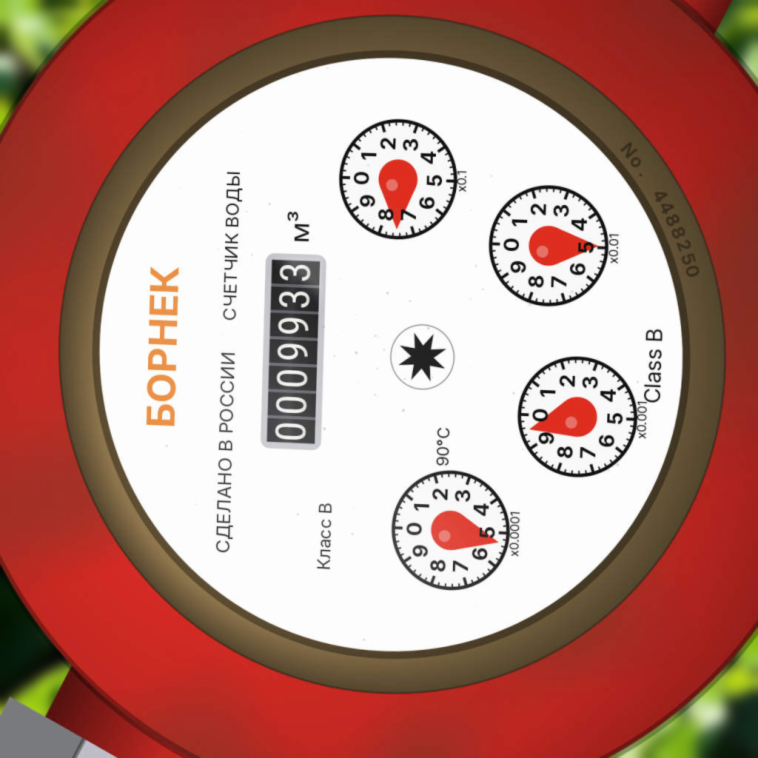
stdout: 9933.7495 m³
